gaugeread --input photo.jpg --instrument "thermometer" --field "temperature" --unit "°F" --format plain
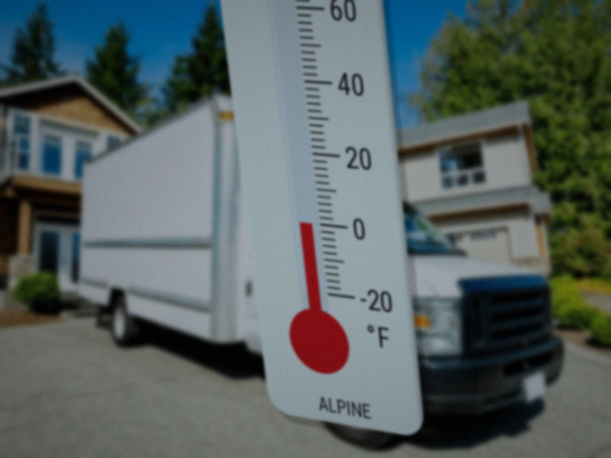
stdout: 0 °F
